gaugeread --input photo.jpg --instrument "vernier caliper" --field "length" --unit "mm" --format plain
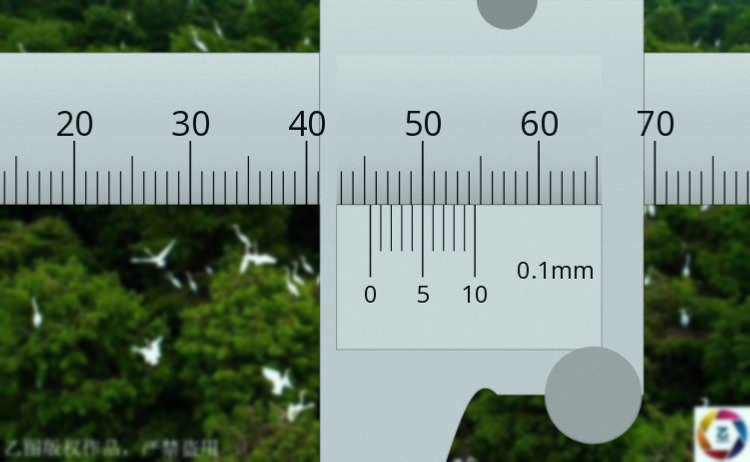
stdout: 45.5 mm
